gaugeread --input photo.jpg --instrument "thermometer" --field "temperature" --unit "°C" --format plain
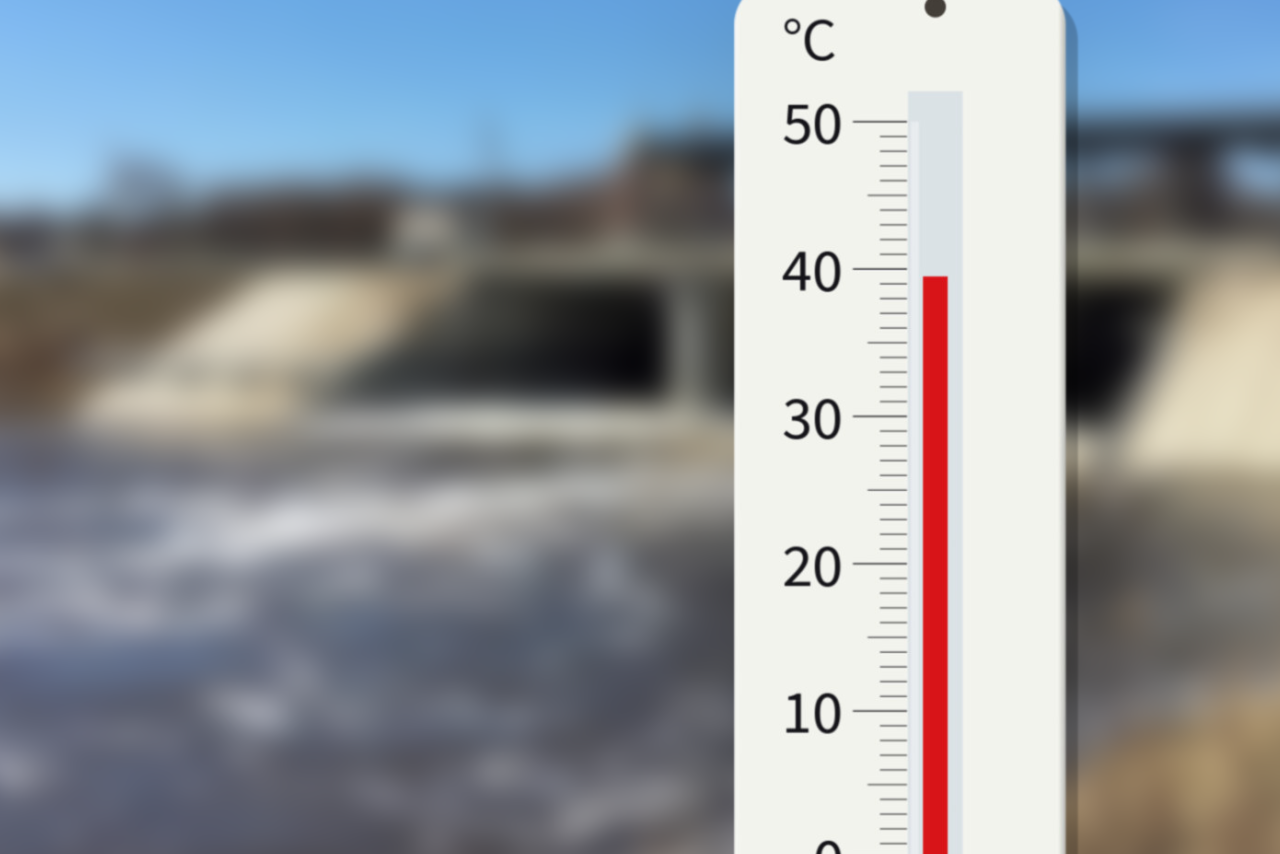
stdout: 39.5 °C
